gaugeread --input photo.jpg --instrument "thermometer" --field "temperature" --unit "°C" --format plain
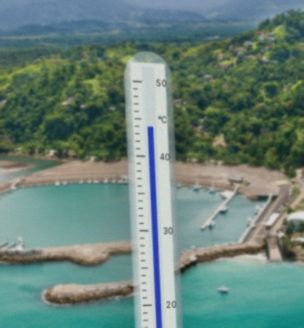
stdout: 44 °C
